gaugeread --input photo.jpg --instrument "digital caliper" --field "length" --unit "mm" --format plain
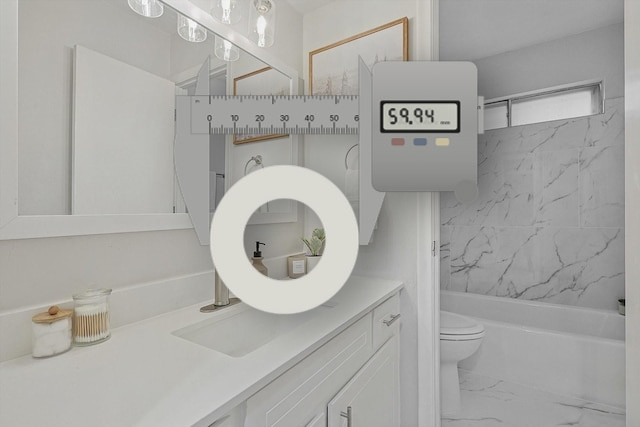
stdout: 59.94 mm
